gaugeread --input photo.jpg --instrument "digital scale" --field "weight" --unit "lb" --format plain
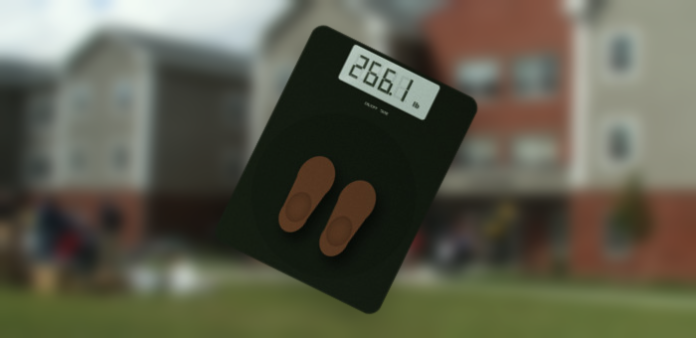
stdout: 266.1 lb
